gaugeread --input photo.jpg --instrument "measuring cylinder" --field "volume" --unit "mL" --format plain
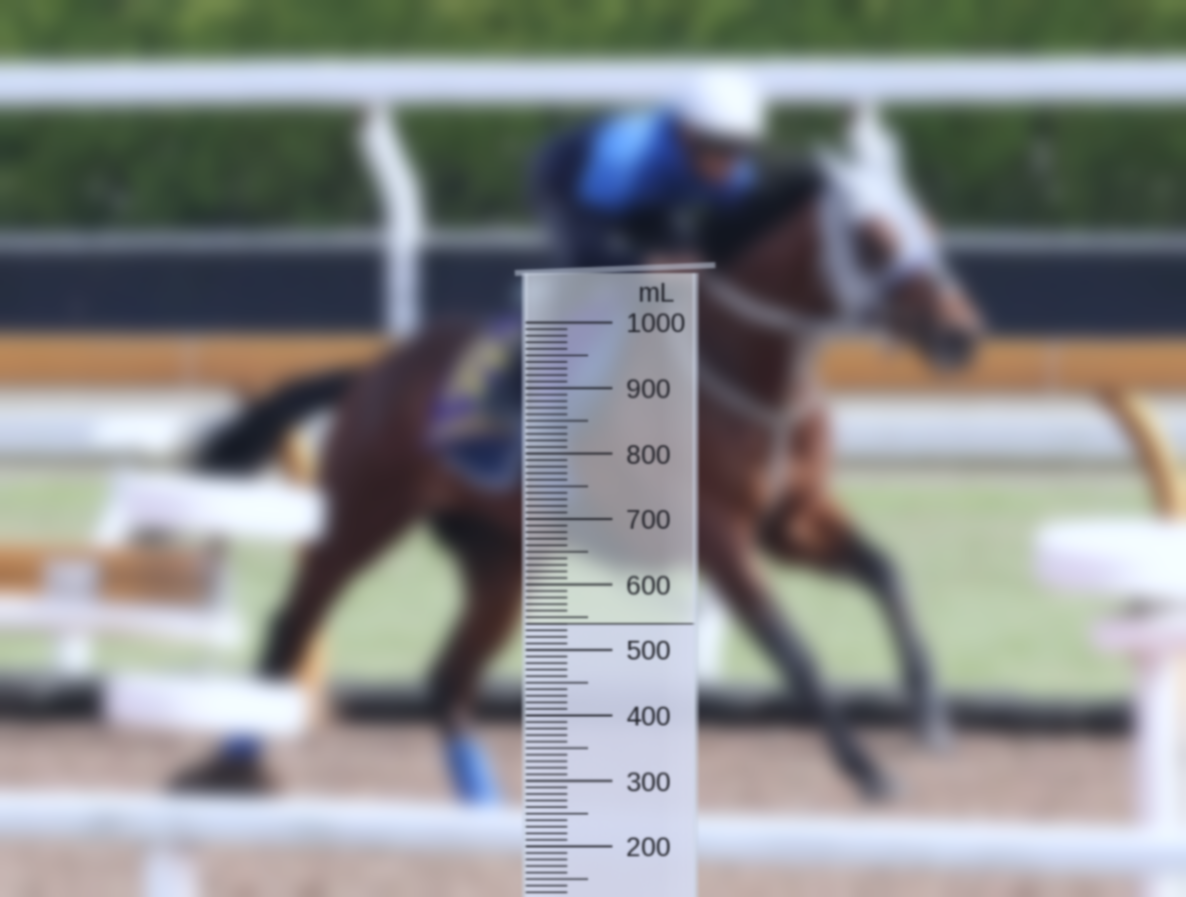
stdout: 540 mL
